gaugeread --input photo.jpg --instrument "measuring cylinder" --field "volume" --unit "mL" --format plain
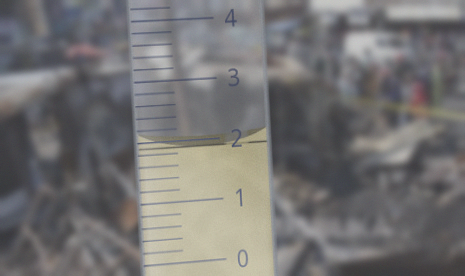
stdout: 1.9 mL
